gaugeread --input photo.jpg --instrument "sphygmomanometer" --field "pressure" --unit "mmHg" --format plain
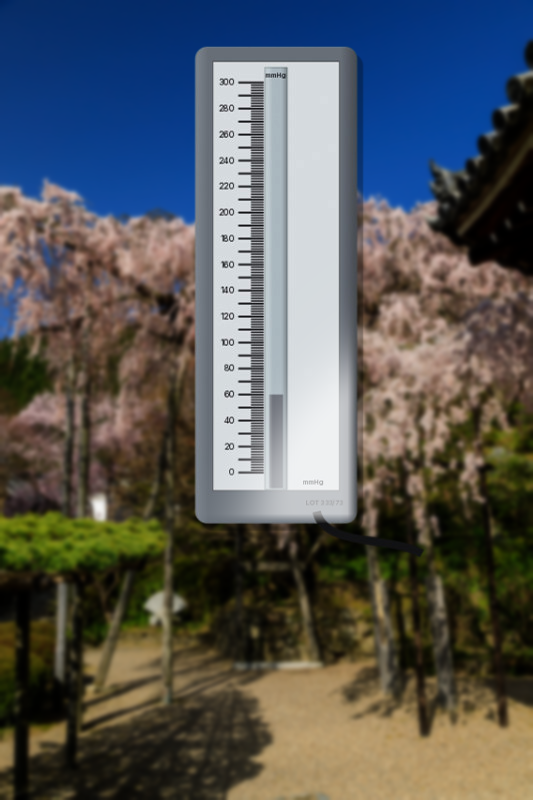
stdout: 60 mmHg
